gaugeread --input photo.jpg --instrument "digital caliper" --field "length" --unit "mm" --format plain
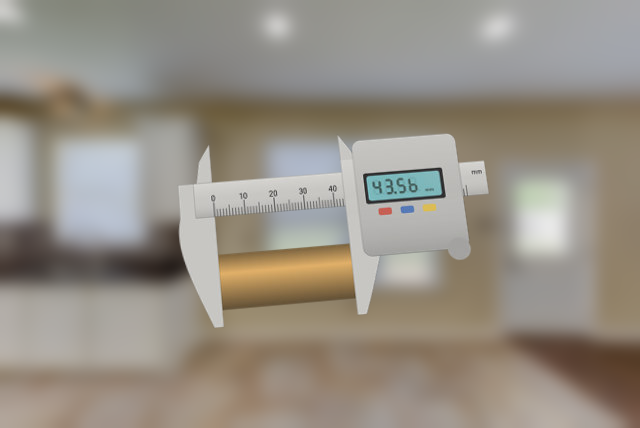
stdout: 43.56 mm
